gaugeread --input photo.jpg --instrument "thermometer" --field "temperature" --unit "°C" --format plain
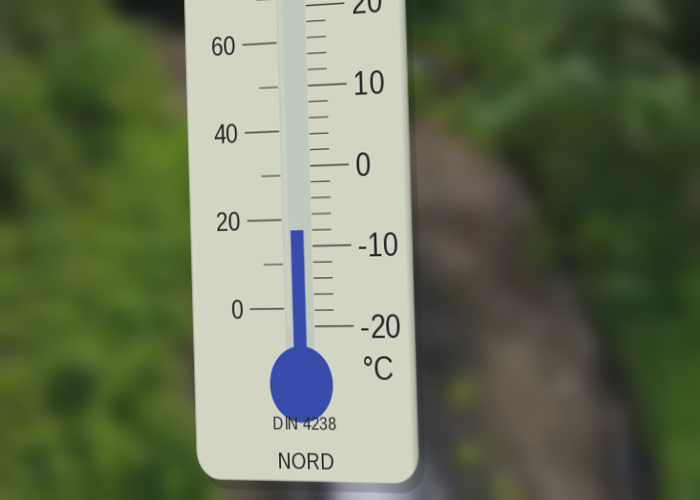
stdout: -8 °C
